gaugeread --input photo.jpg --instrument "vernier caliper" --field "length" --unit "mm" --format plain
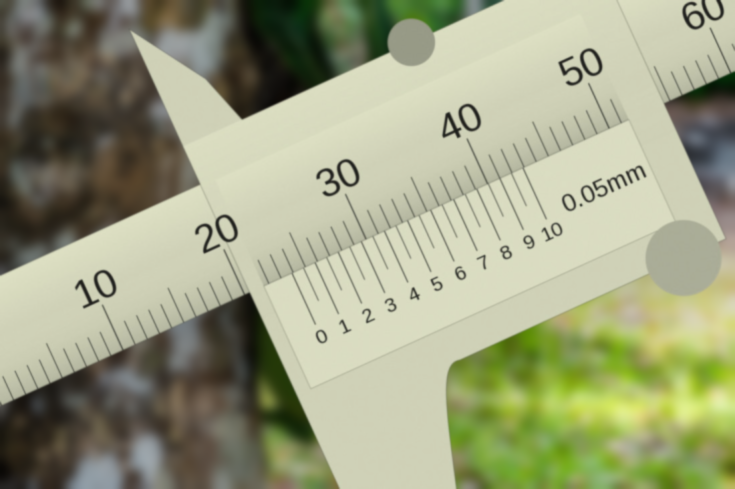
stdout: 23.9 mm
